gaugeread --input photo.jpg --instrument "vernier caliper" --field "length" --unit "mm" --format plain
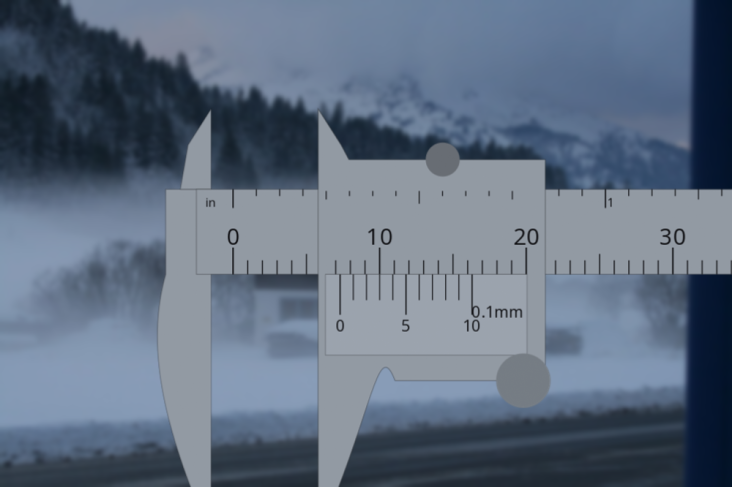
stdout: 7.3 mm
